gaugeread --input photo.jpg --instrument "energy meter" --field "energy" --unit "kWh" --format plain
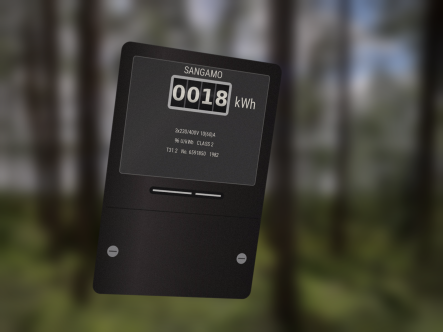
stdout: 18 kWh
